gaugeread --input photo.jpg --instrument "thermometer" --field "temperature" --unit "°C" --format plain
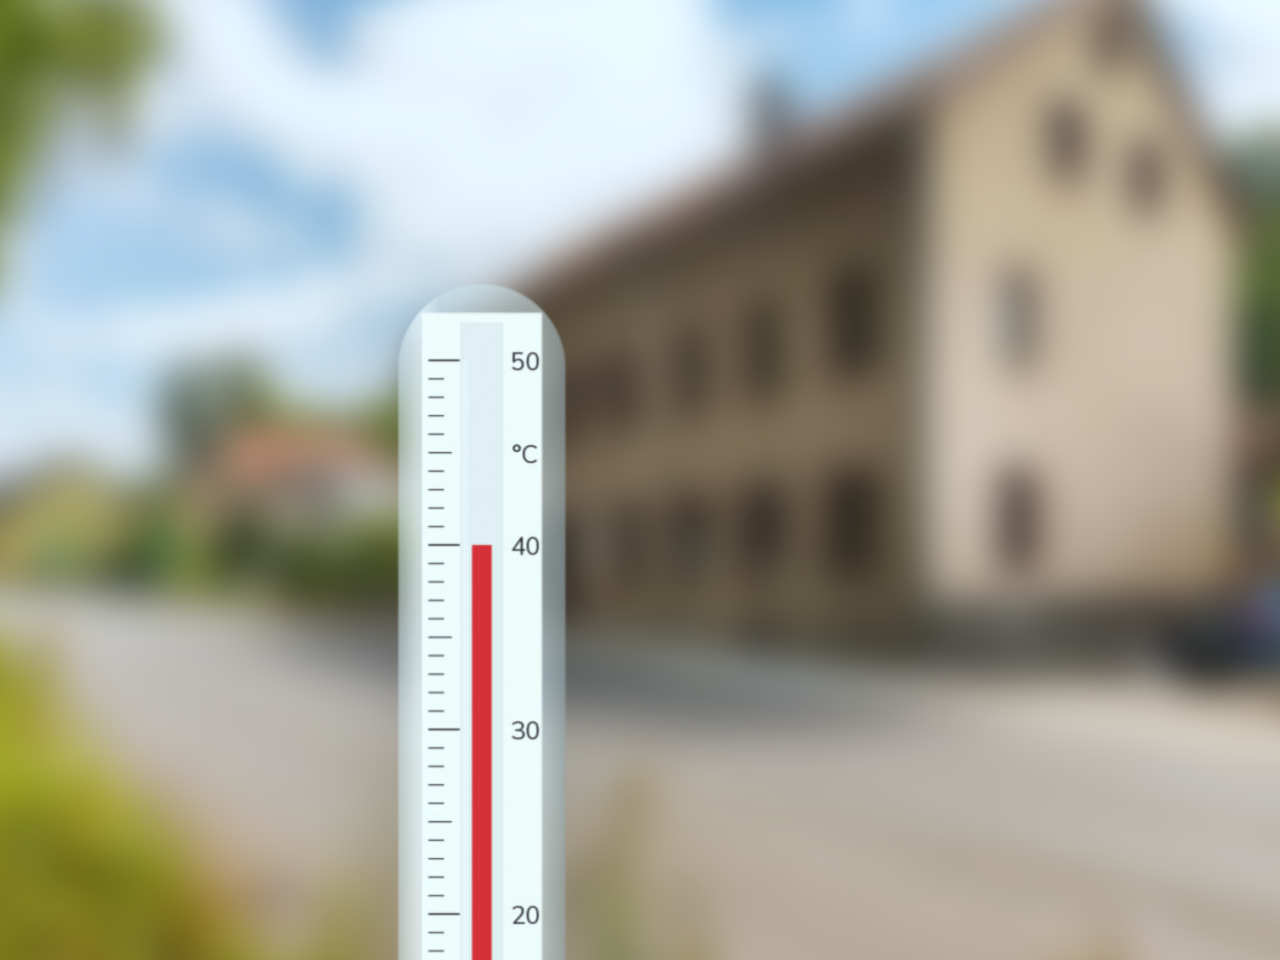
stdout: 40 °C
